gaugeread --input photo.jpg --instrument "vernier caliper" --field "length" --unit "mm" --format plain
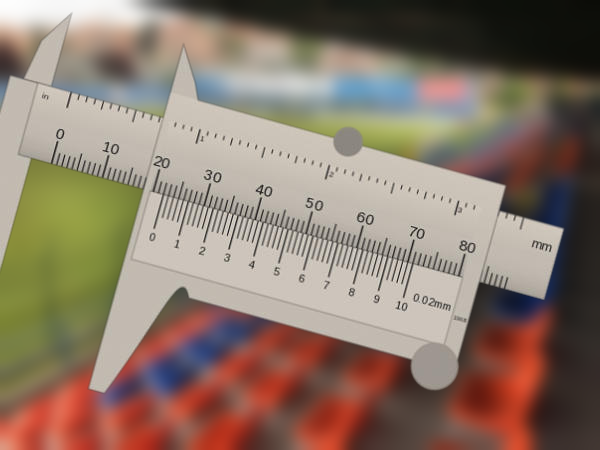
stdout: 22.0 mm
